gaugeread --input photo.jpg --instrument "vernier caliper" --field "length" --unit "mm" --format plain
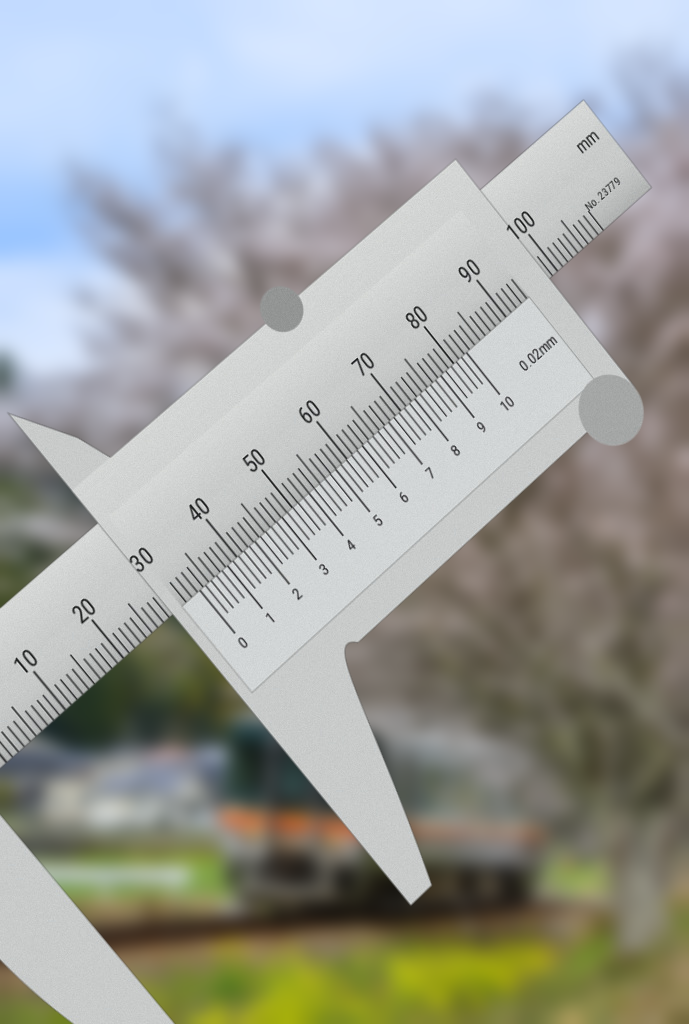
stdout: 33.4 mm
